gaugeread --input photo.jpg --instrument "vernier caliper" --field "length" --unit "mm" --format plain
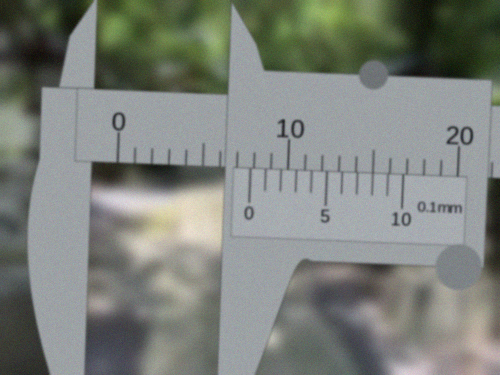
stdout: 7.8 mm
